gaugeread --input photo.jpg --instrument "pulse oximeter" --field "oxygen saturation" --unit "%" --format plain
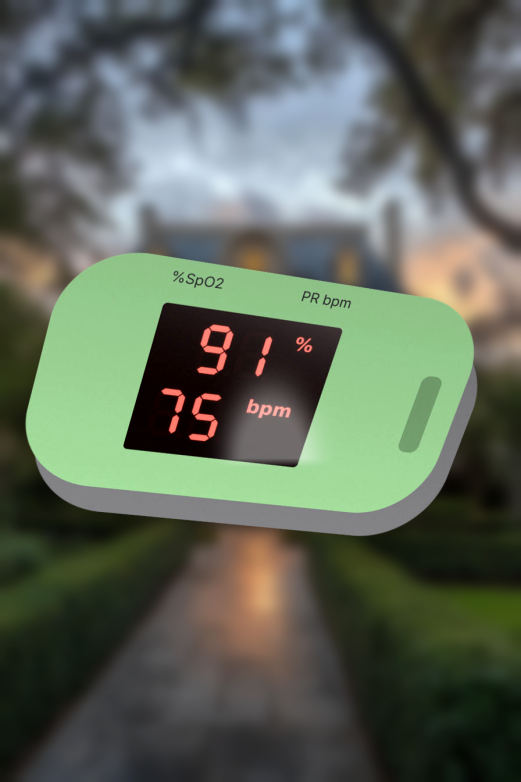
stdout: 91 %
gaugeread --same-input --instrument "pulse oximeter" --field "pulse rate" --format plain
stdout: 75 bpm
